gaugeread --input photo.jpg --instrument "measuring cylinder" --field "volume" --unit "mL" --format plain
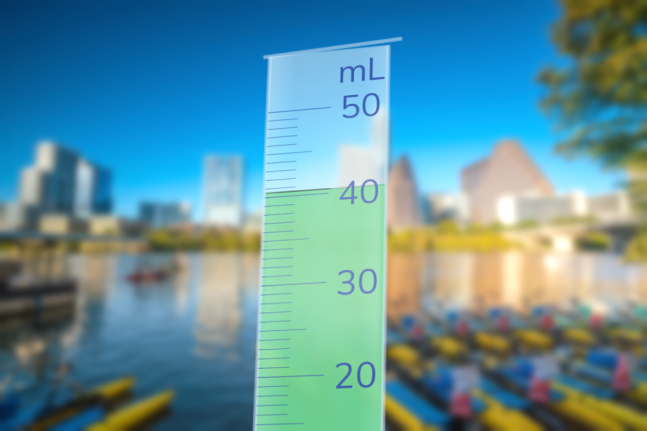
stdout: 40.5 mL
